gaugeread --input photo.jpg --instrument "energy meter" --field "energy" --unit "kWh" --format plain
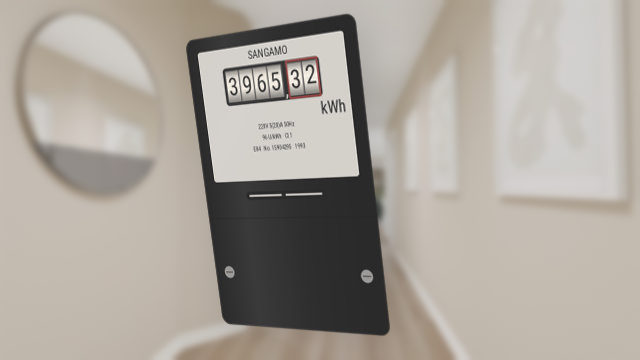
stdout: 3965.32 kWh
